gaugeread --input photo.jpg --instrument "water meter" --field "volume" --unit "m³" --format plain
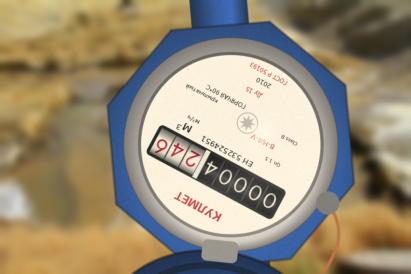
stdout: 4.246 m³
